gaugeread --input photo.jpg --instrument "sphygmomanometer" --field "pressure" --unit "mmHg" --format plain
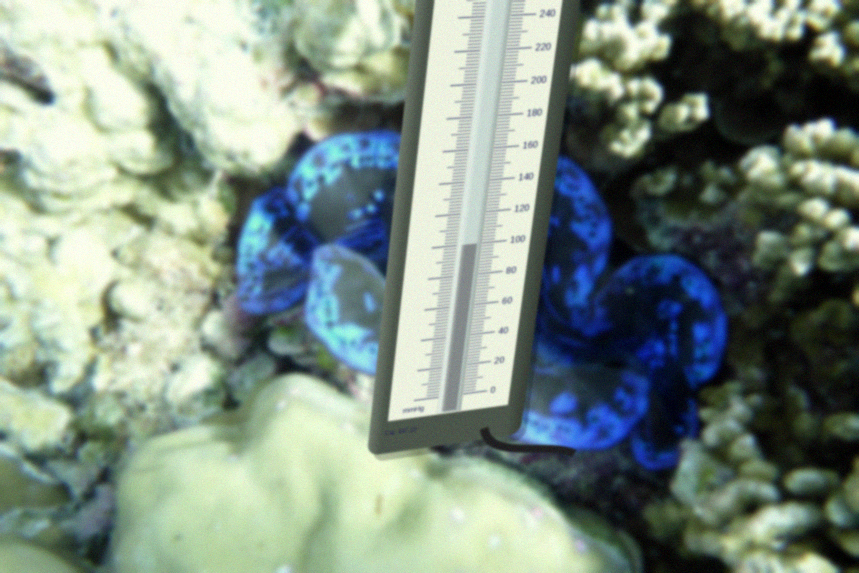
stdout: 100 mmHg
